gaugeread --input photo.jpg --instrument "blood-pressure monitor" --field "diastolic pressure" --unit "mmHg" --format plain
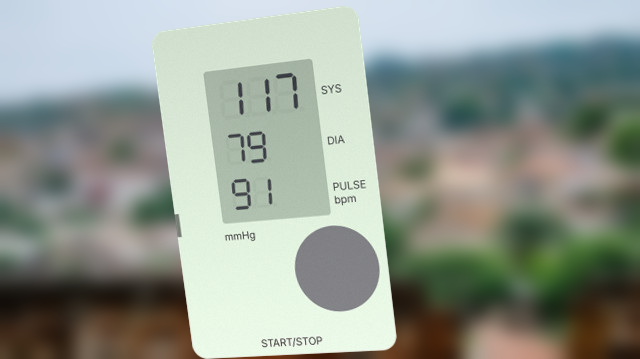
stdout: 79 mmHg
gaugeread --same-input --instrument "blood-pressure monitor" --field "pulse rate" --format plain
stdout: 91 bpm
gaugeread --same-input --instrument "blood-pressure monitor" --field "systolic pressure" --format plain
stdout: 117 mmHg
